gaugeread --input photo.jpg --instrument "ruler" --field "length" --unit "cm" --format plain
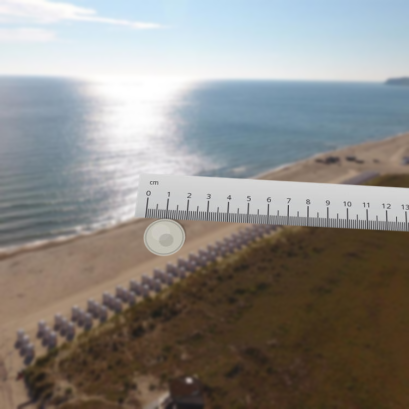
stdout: 2 cm
